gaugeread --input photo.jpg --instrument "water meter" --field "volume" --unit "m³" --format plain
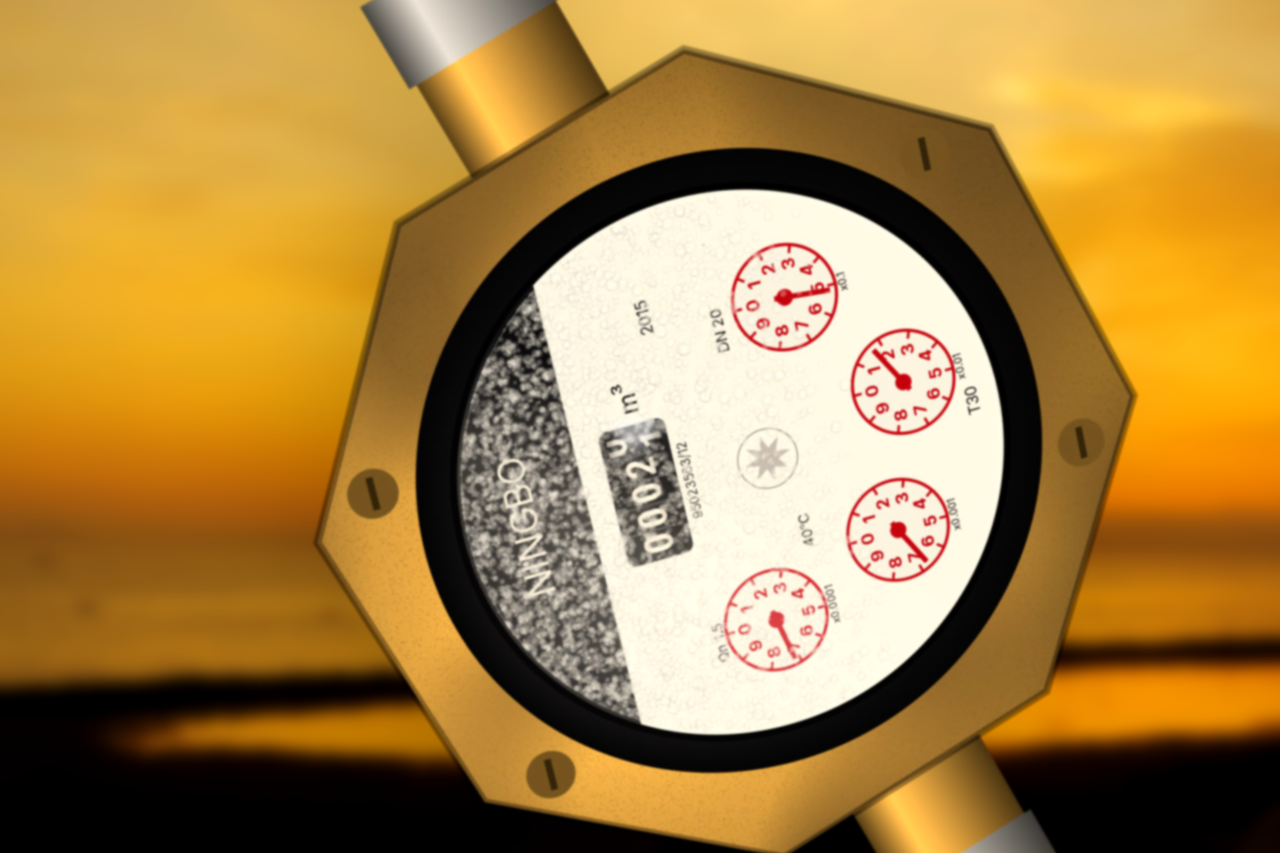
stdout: 20.5167 m³
